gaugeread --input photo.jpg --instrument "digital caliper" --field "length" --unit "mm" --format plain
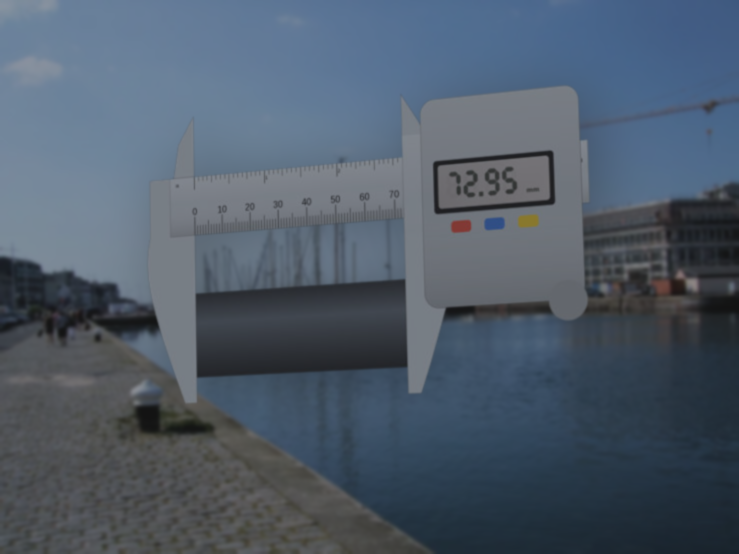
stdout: 72.95 mm
